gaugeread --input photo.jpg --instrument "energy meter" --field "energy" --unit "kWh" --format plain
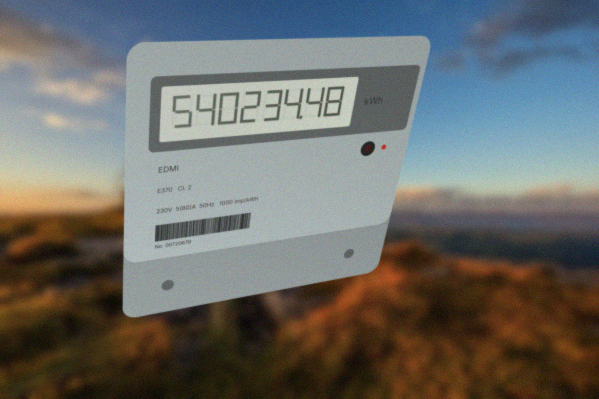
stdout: 540234.48 kWh
